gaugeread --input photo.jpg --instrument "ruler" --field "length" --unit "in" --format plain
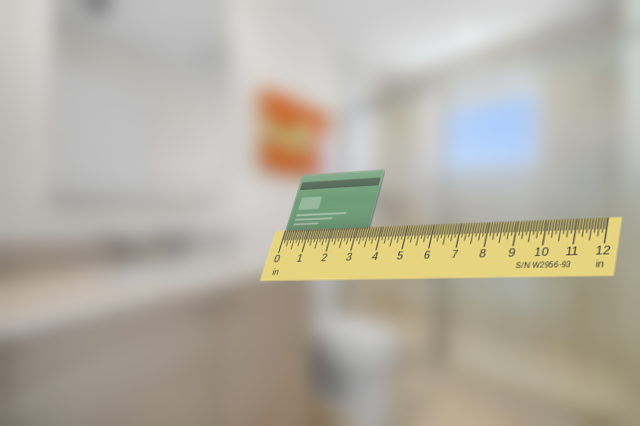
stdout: 3.5 in
